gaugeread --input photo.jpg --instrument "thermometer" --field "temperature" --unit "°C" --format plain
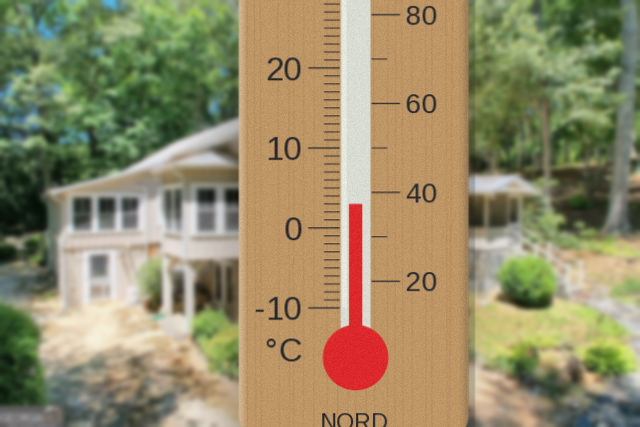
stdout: 3 °C
